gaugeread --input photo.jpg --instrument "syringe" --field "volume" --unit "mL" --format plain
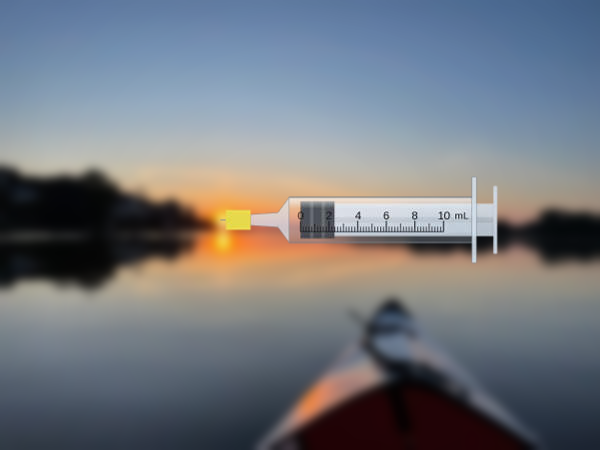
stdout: 0 mL
